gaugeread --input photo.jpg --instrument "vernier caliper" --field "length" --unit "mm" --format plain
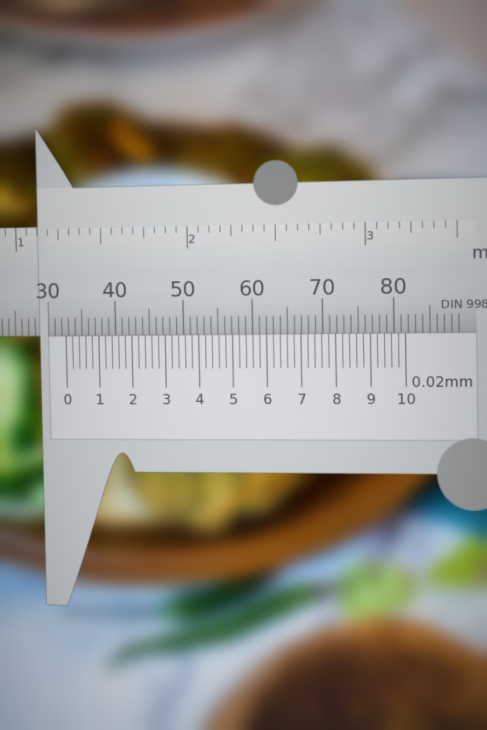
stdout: 32.6 mm
